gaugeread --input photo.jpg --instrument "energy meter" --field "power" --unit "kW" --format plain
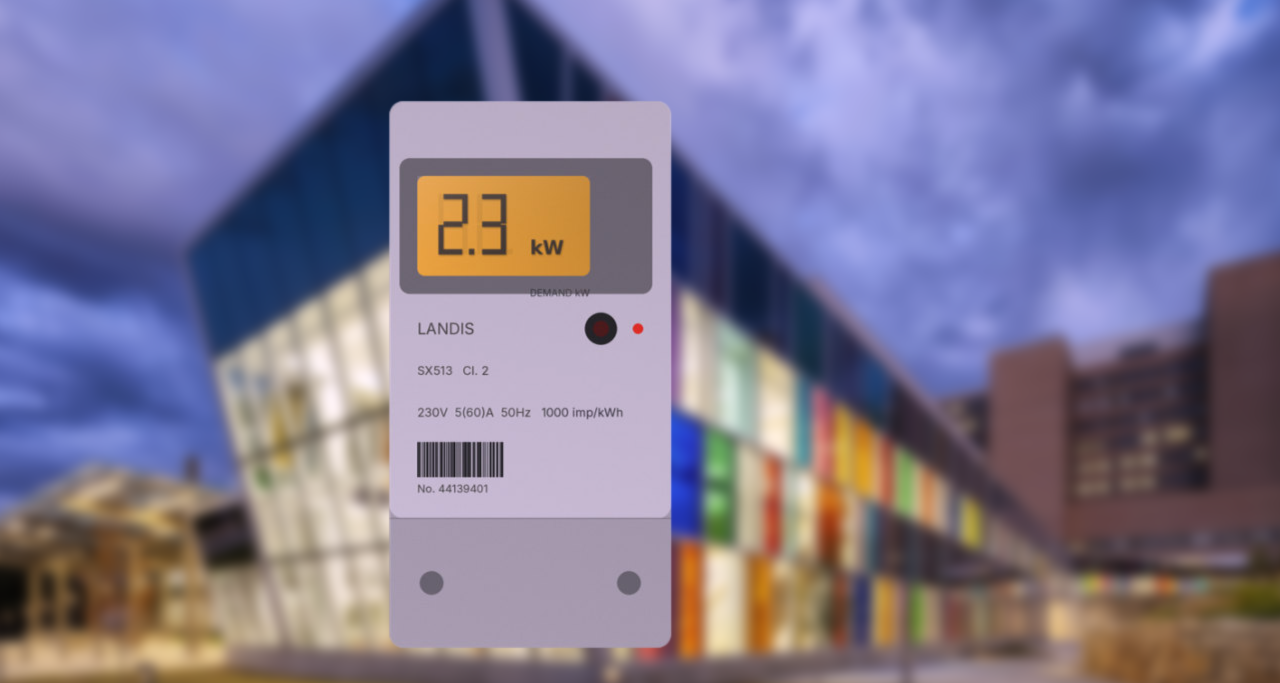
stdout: 2.3 kW
